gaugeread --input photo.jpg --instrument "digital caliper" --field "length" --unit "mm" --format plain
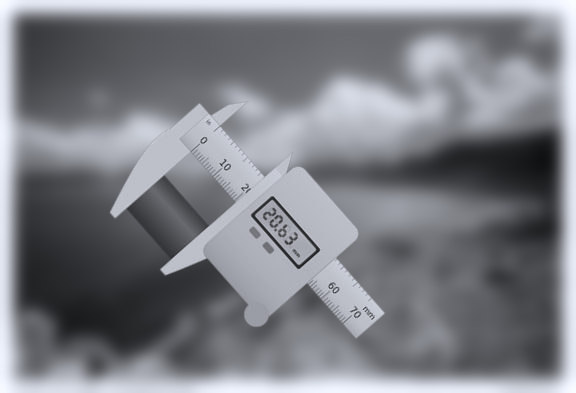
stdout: 20.63 mm
